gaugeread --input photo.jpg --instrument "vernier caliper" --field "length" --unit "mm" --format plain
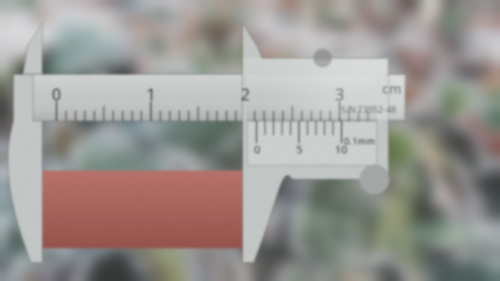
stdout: 21.2 mm
